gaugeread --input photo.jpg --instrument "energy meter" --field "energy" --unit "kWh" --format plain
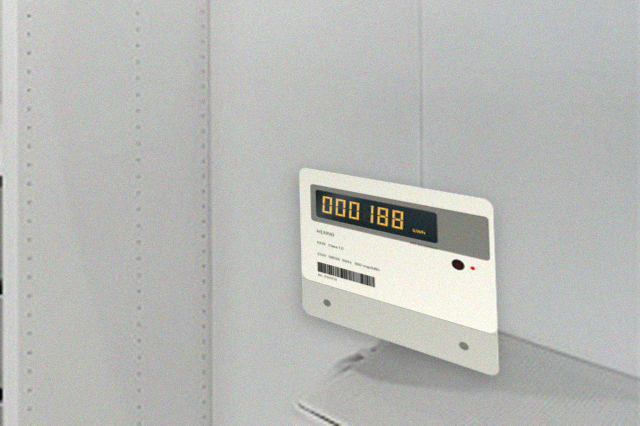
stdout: 188 kWh
